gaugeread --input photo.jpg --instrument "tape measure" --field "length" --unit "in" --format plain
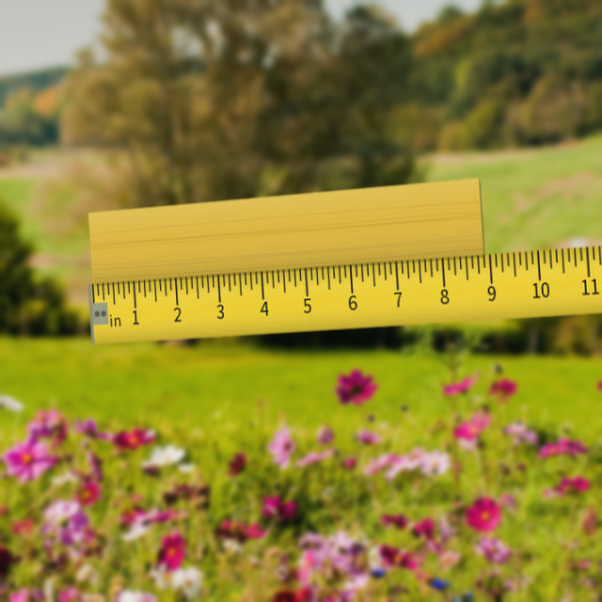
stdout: 8.875 in
